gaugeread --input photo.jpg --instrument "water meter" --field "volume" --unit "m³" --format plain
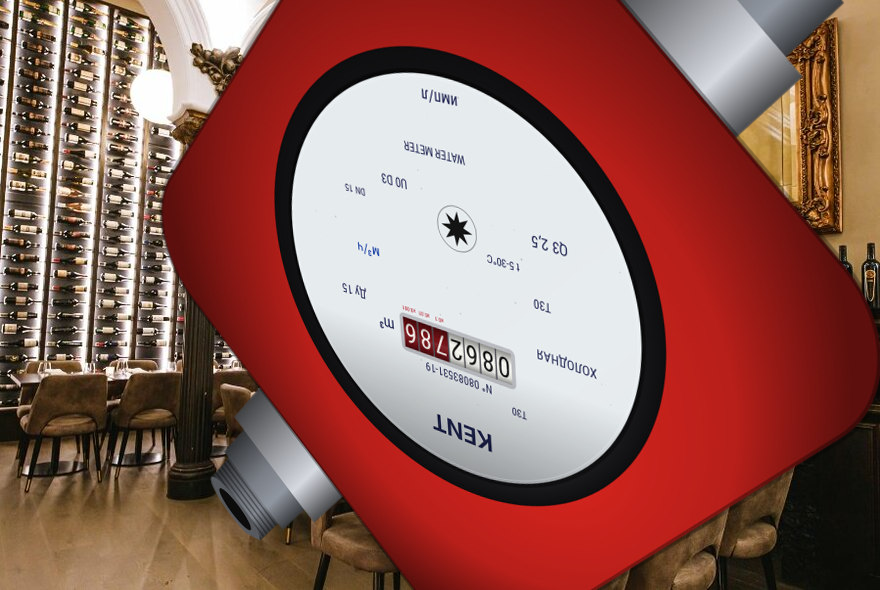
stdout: 862.786 m³
